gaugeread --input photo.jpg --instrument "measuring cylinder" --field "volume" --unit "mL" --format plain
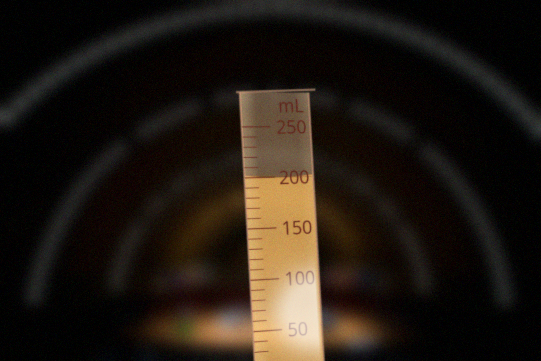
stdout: 200 mL
